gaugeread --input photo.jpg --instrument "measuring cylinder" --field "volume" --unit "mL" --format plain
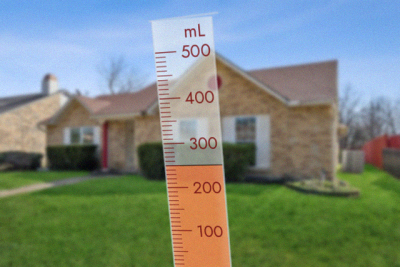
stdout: 250 mL
